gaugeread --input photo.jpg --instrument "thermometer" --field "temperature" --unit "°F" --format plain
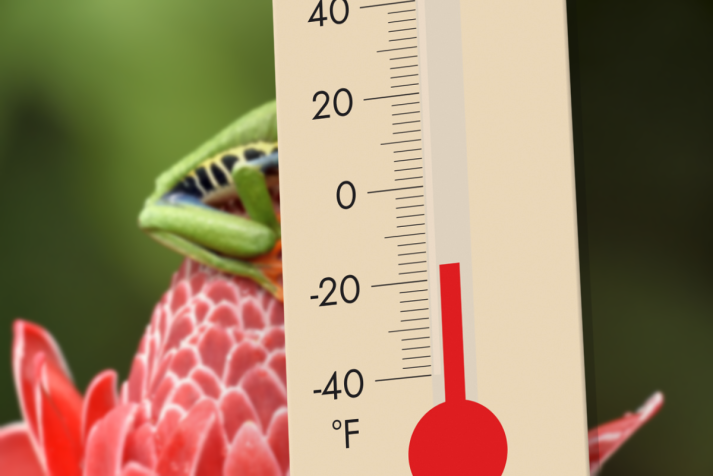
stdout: -17 °F
